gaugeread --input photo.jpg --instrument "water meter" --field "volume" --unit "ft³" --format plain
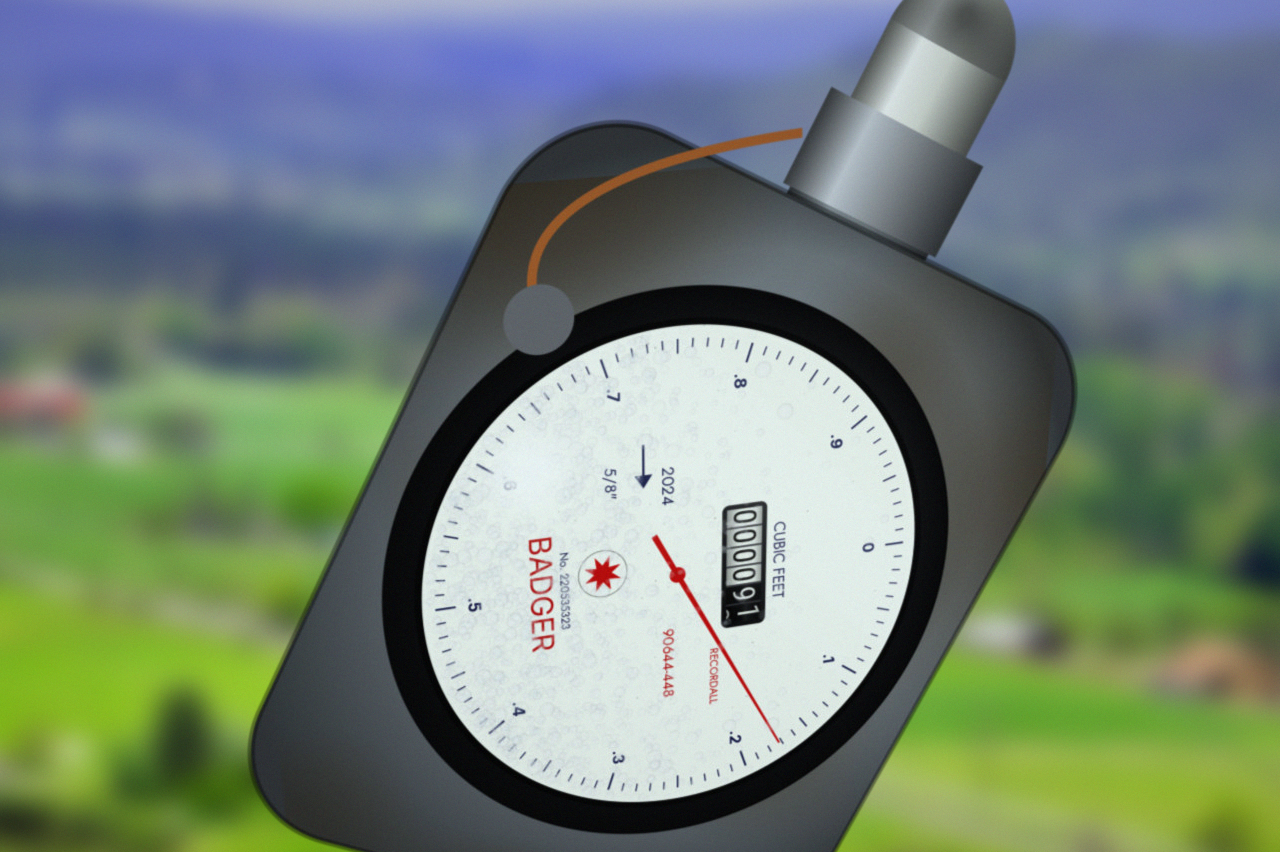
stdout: 91.17 ft³
